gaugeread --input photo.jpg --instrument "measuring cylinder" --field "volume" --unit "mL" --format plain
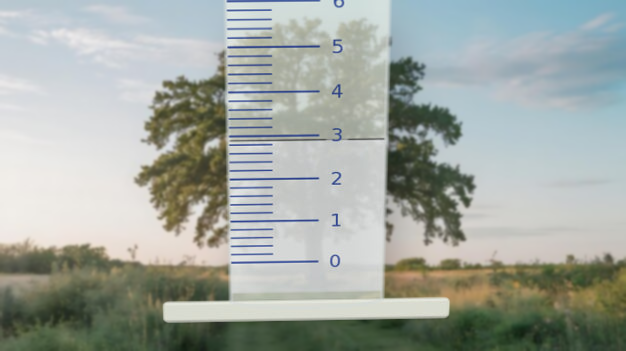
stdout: 2.9 mL
